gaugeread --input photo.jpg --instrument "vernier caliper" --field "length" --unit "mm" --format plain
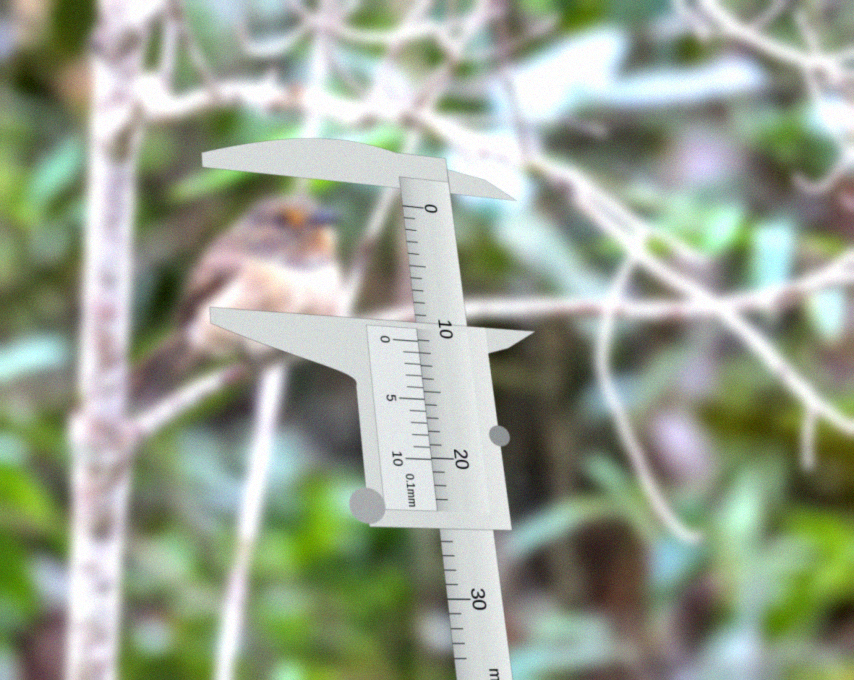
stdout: 11.1 mm
